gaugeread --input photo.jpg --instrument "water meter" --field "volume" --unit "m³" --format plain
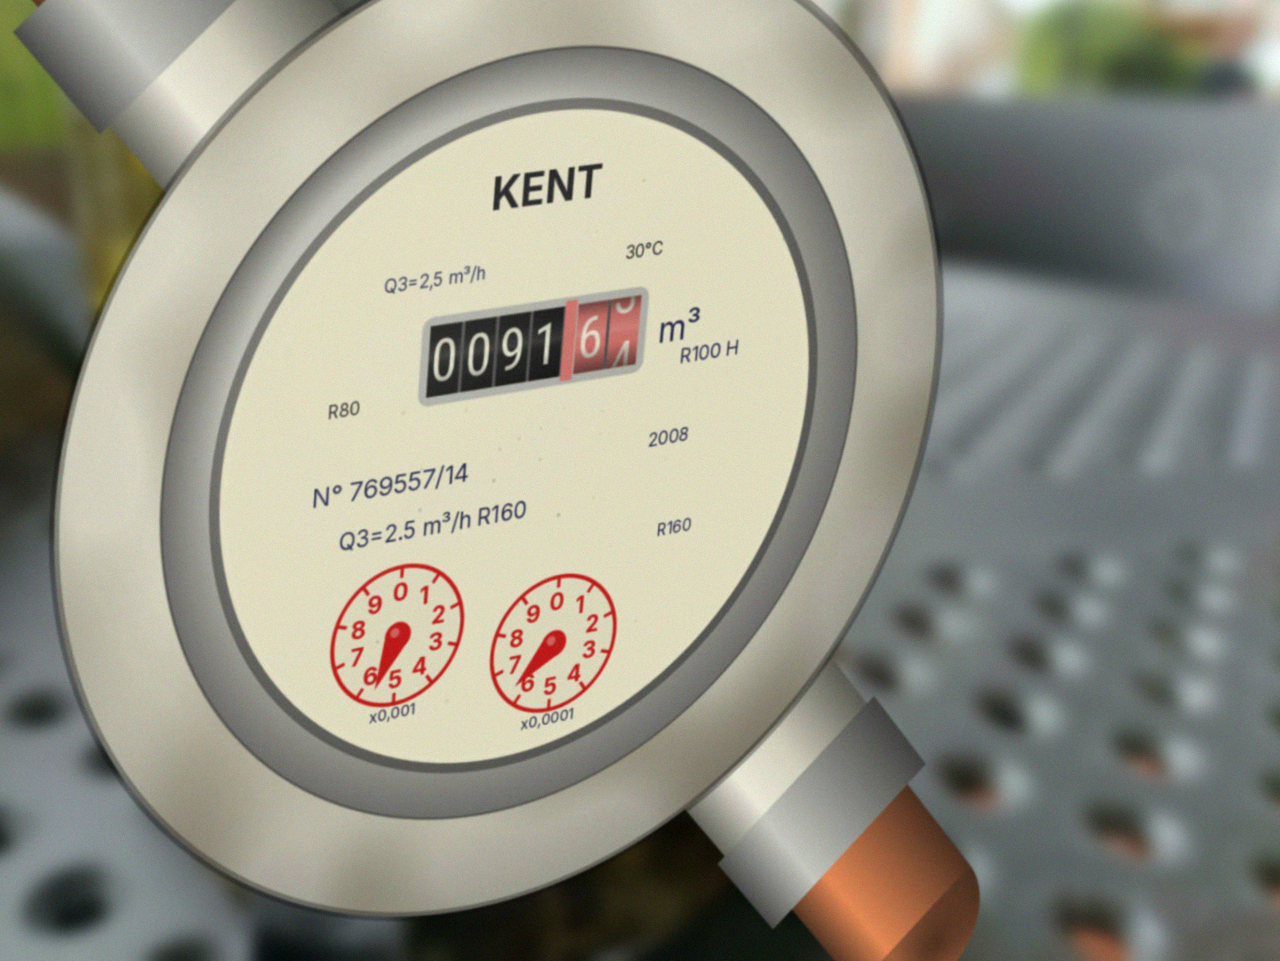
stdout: 91.6356 m³
